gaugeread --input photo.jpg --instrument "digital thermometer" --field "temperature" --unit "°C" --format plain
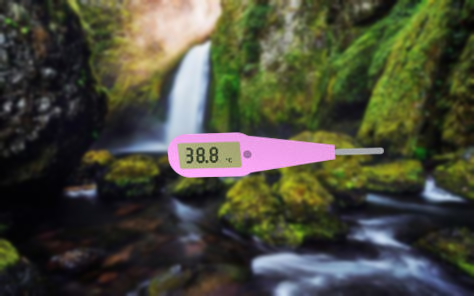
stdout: 38.8 °C
